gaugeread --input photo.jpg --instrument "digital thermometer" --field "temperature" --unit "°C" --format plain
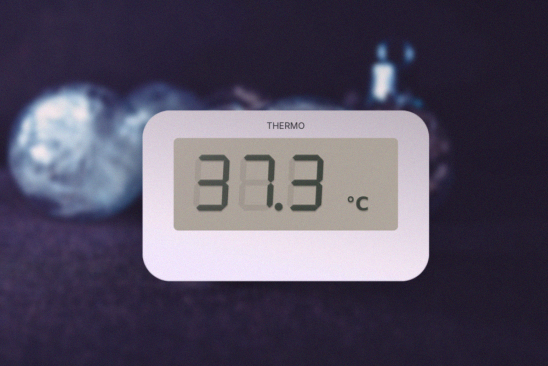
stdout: 37.3 °C
